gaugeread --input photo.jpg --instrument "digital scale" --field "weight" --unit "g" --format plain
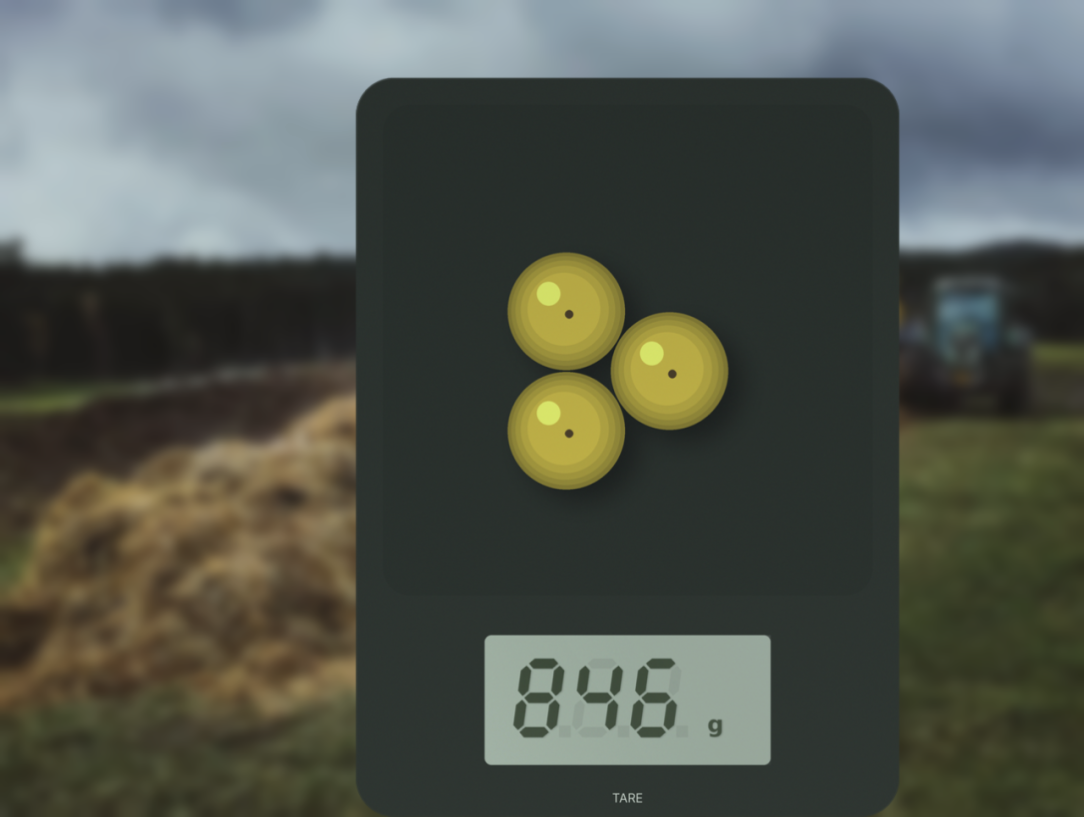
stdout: 846 g
